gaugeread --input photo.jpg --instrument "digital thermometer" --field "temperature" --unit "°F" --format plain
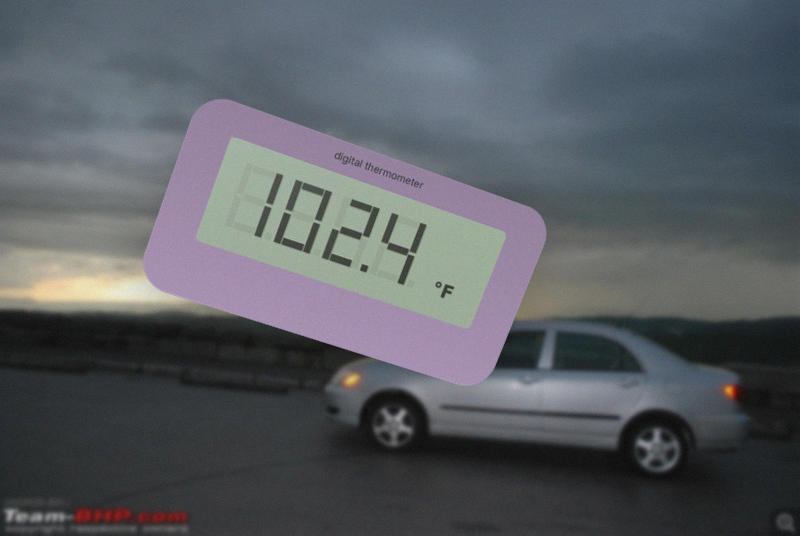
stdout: 102.4 °F
